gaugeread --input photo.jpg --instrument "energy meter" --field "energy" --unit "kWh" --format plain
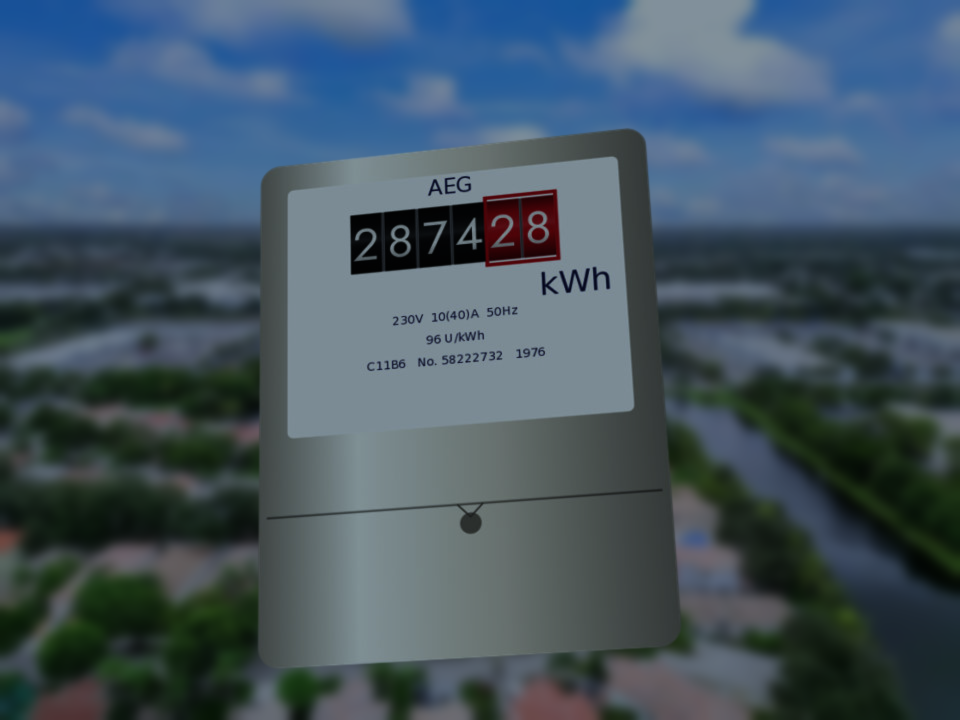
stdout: 2874.28 kWh
